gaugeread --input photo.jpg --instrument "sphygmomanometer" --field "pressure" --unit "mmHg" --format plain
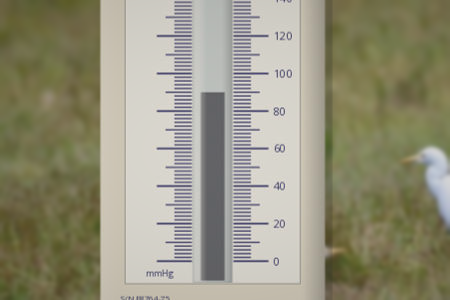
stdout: 90 mmHg
